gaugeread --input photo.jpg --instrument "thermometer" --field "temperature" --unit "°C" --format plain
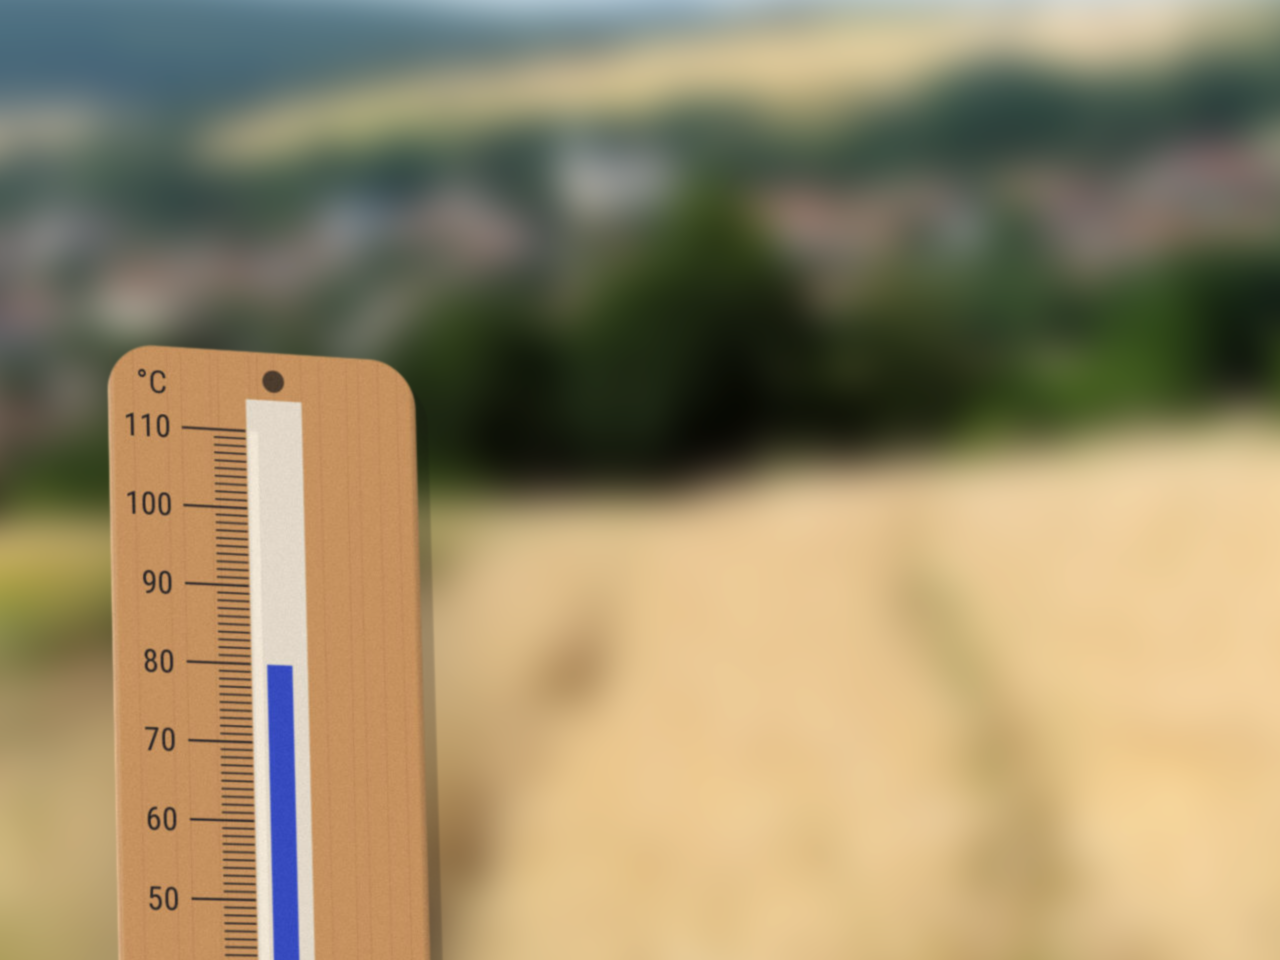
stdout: 80 °C
